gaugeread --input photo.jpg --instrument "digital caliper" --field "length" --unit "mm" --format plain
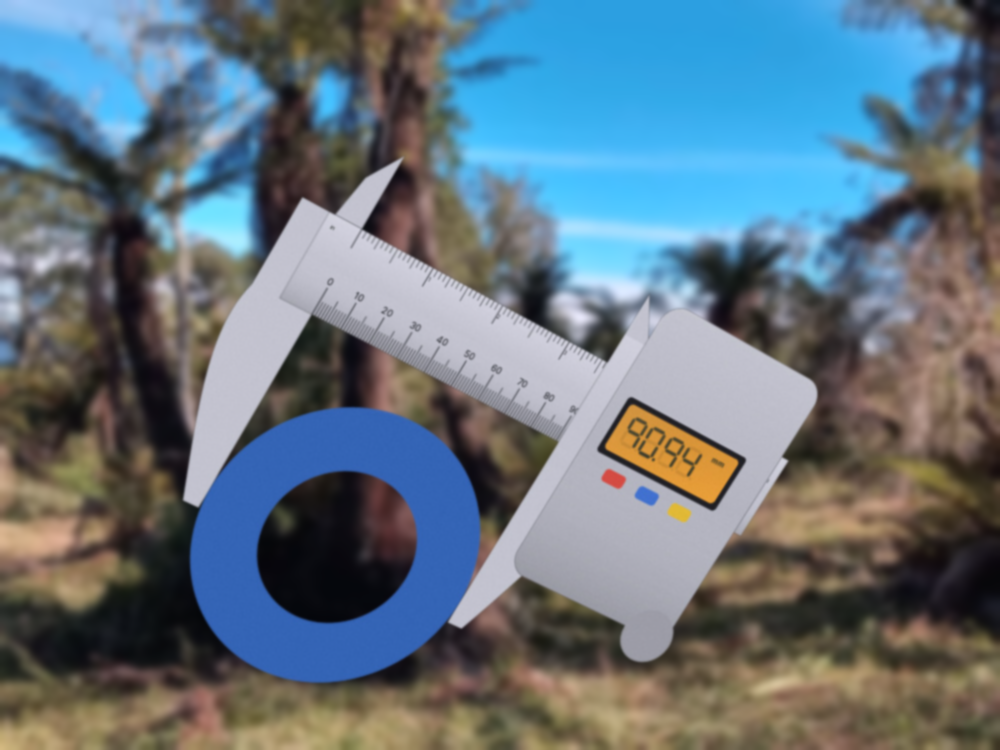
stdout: 90.94 mm
